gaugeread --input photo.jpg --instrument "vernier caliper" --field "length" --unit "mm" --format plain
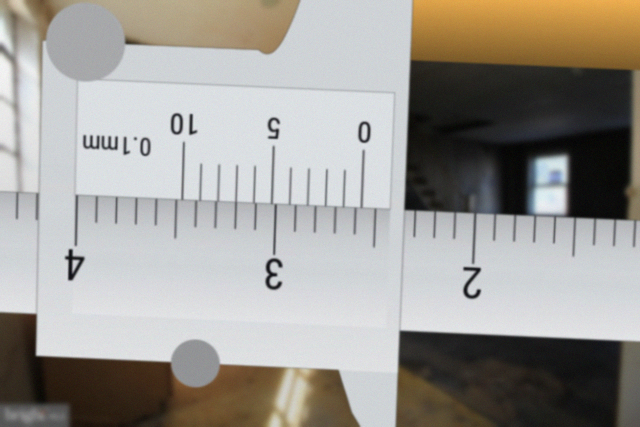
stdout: 25.7 mm
